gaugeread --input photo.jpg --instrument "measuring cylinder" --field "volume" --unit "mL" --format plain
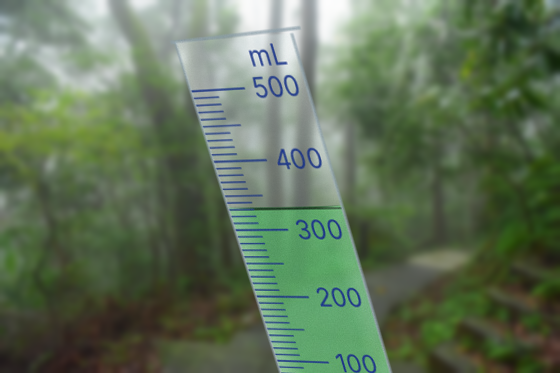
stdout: 330 mL
